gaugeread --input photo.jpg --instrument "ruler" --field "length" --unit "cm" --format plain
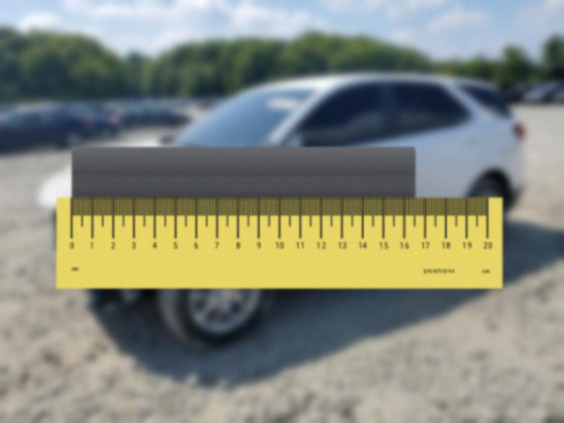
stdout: 16.5 cm
